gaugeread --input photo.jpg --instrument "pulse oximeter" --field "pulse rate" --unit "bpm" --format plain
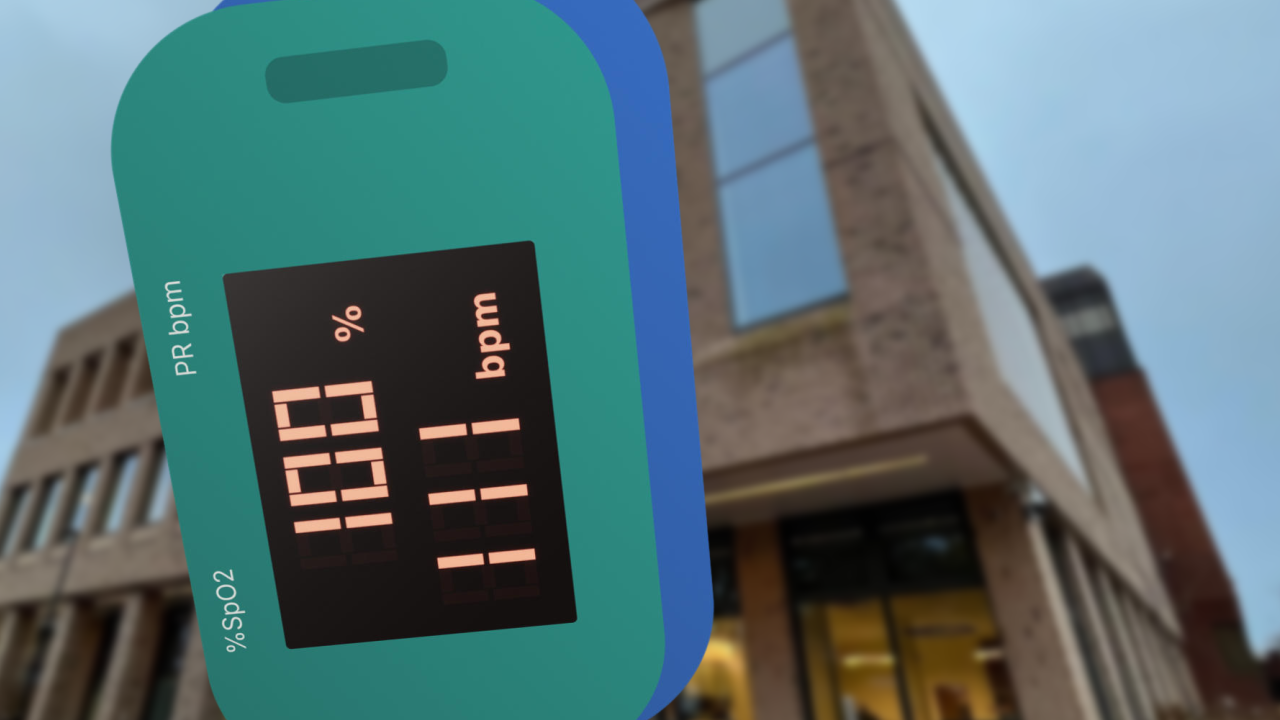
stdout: 111 bpm
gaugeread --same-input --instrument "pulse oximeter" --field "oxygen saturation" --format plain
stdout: 100 %
